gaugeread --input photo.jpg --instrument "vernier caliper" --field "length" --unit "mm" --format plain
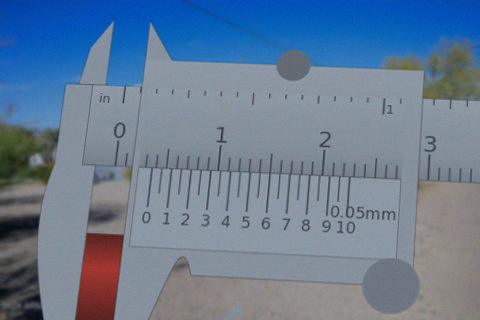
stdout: 3.6 mm
